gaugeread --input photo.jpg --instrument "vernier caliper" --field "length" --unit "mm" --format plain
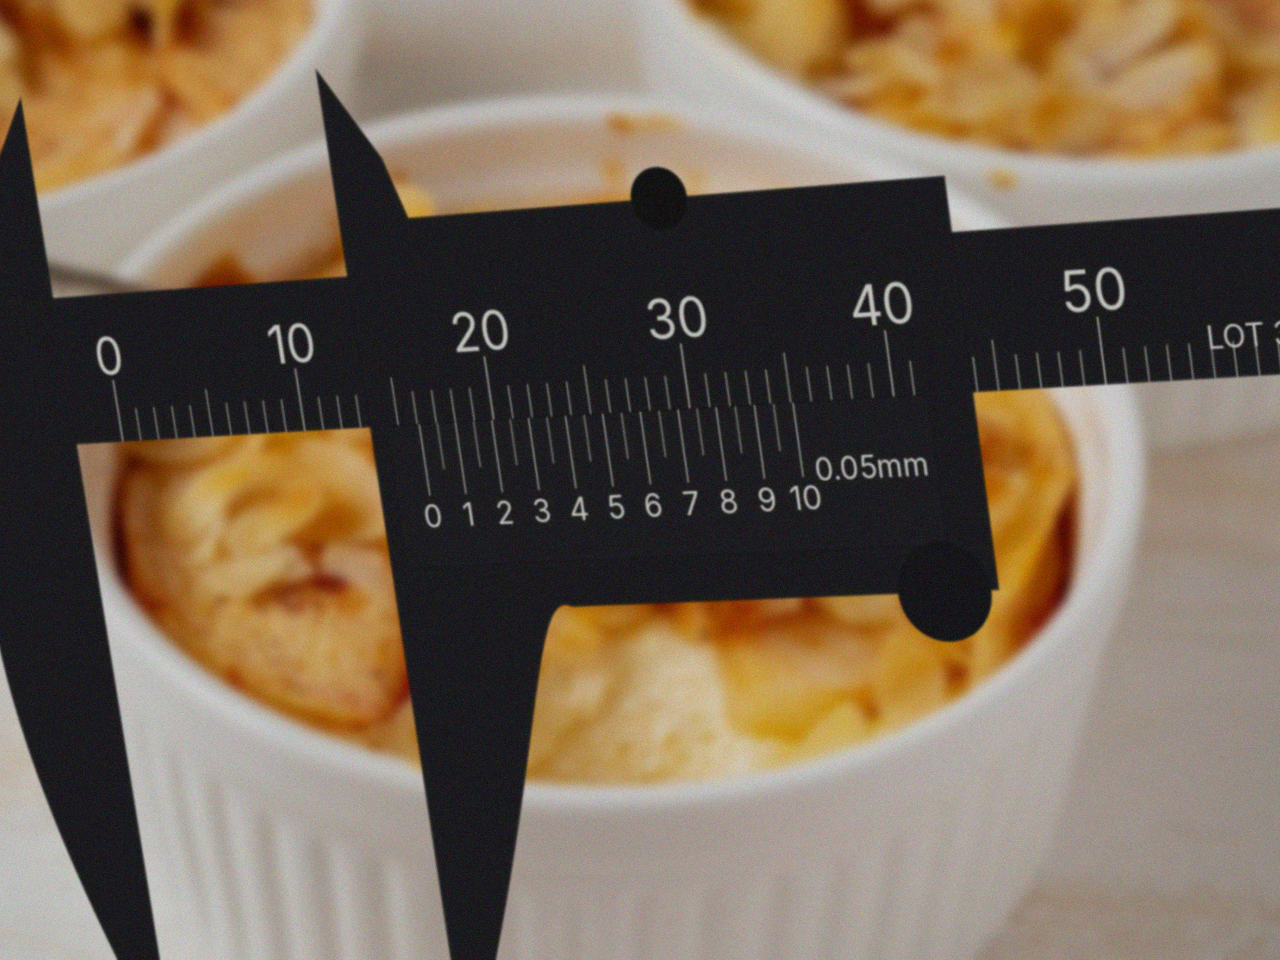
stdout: 16.1 mm
